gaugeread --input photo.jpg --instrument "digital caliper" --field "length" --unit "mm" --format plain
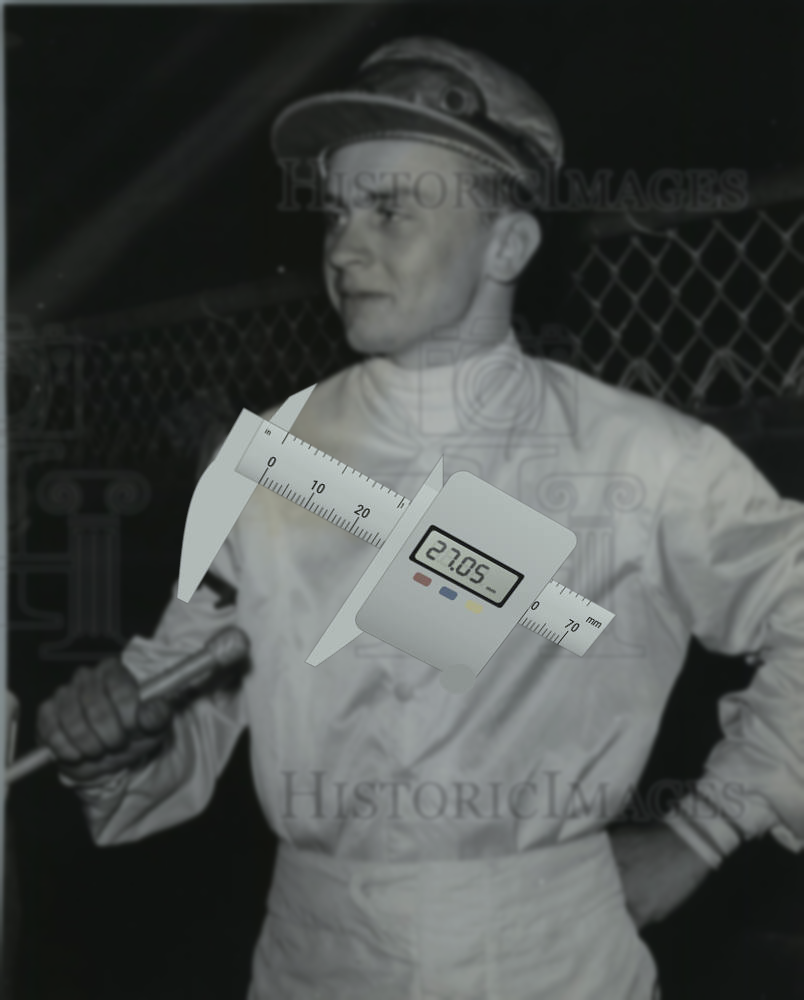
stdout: 27.05 mm
